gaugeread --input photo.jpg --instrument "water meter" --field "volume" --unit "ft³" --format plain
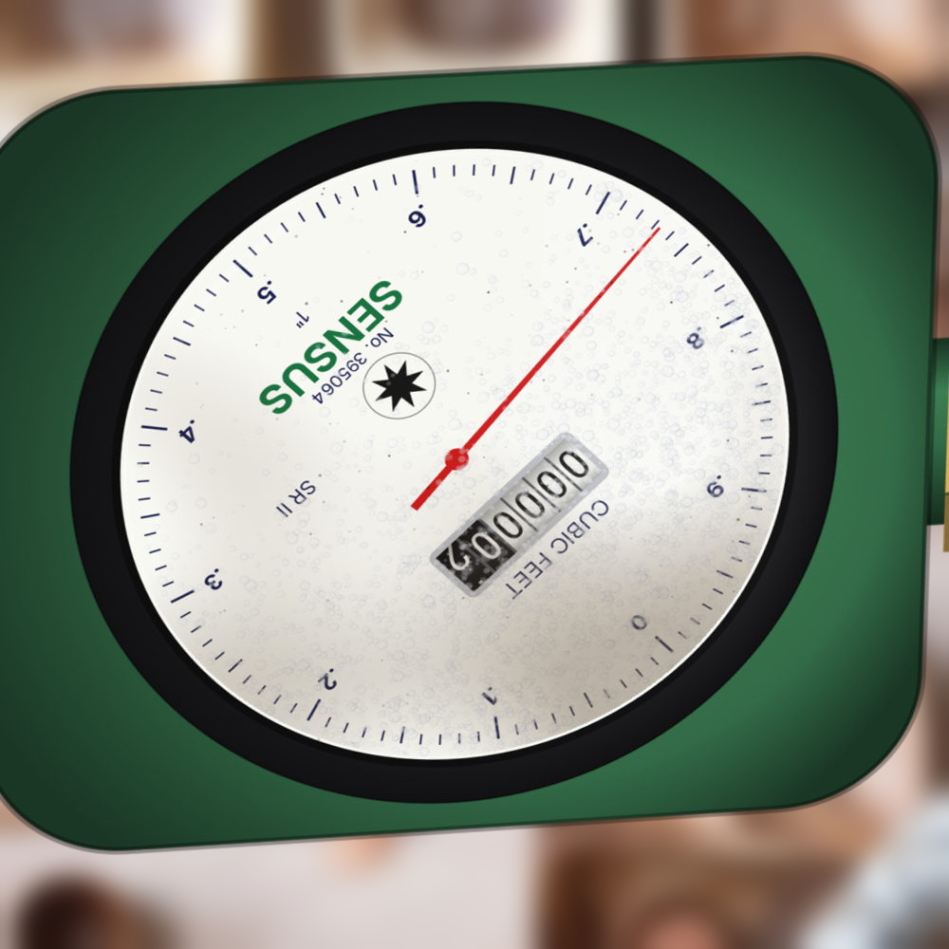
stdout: 1.73 ft³
